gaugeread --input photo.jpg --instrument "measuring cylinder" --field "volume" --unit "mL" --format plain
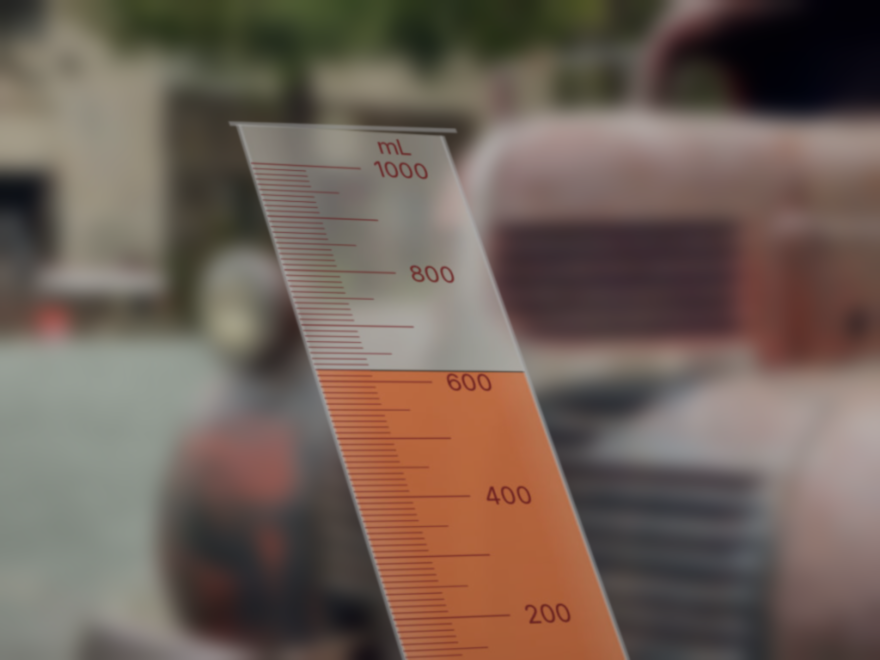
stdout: 620 mL
